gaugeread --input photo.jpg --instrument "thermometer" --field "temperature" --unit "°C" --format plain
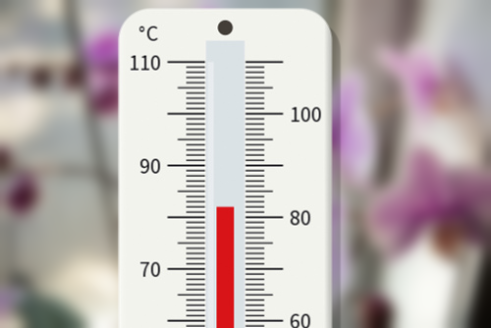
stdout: 82 °C
